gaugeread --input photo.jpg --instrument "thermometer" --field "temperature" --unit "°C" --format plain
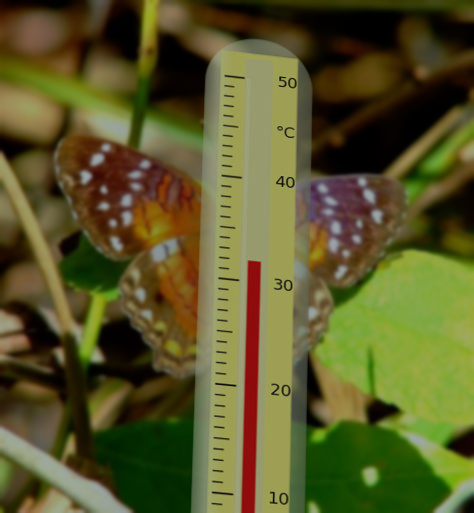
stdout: 32 °C
